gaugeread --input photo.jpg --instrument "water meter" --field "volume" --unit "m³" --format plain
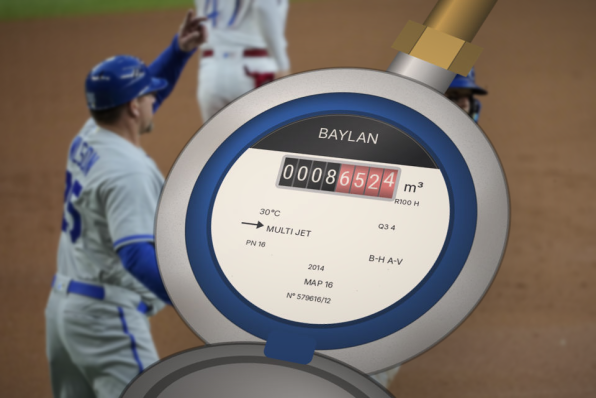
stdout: 8.6524 m³
